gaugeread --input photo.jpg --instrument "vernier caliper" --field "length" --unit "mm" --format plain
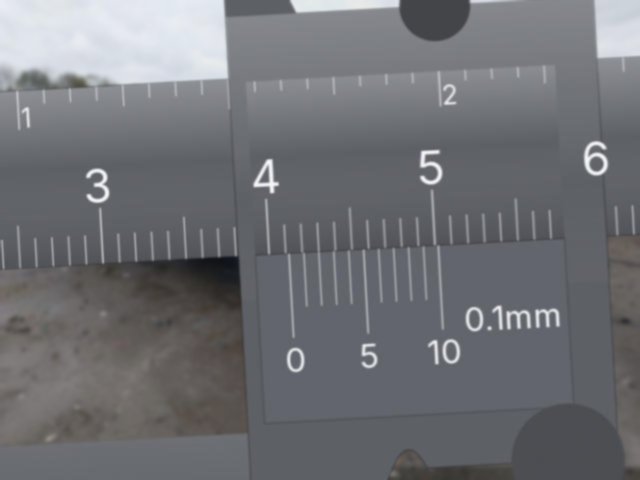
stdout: 41.2 mm
